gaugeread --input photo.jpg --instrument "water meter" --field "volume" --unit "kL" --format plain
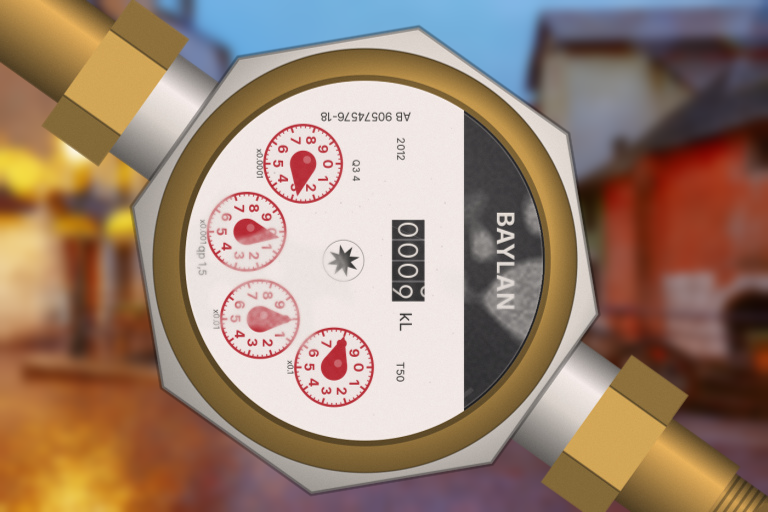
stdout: 8.8002 kL
